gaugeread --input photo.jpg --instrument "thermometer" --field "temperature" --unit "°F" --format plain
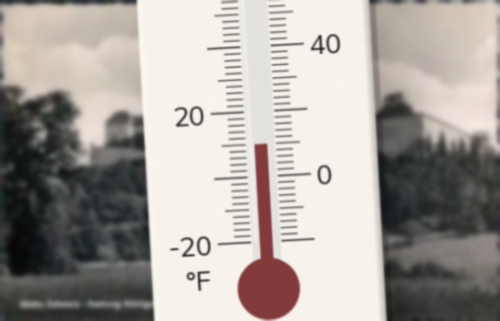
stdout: 10 °F
